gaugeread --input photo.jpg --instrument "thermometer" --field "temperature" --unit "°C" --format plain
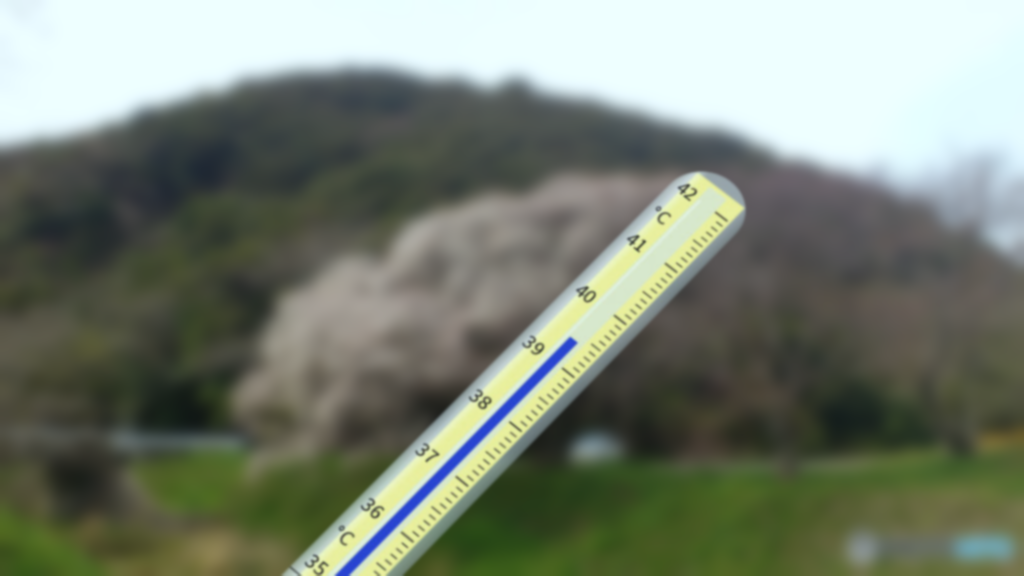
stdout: 39.4 °C
